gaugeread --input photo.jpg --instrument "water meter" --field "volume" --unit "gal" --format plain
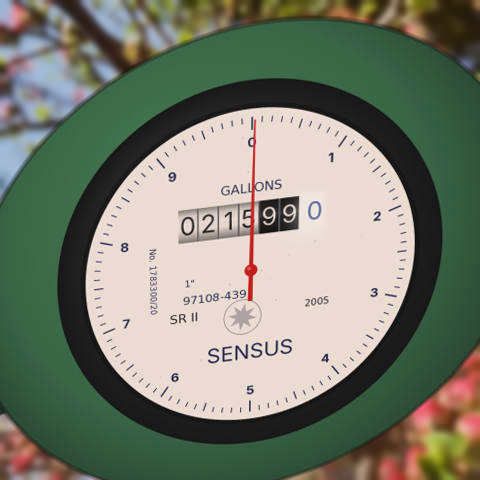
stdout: 215990.0 gal
